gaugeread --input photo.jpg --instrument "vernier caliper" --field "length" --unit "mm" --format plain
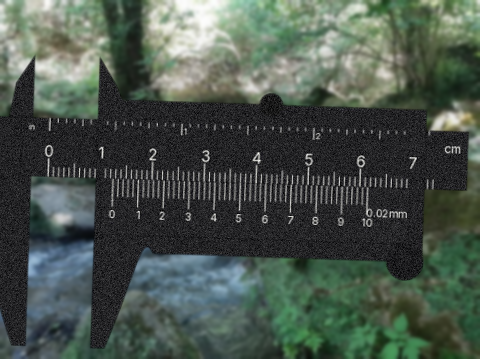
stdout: 12.5 mm
